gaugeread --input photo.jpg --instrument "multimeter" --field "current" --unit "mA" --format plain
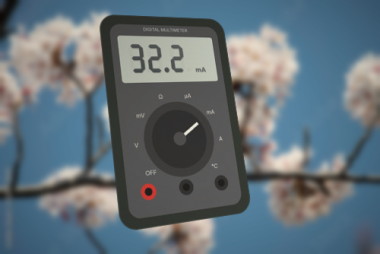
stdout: 32.2 mA
